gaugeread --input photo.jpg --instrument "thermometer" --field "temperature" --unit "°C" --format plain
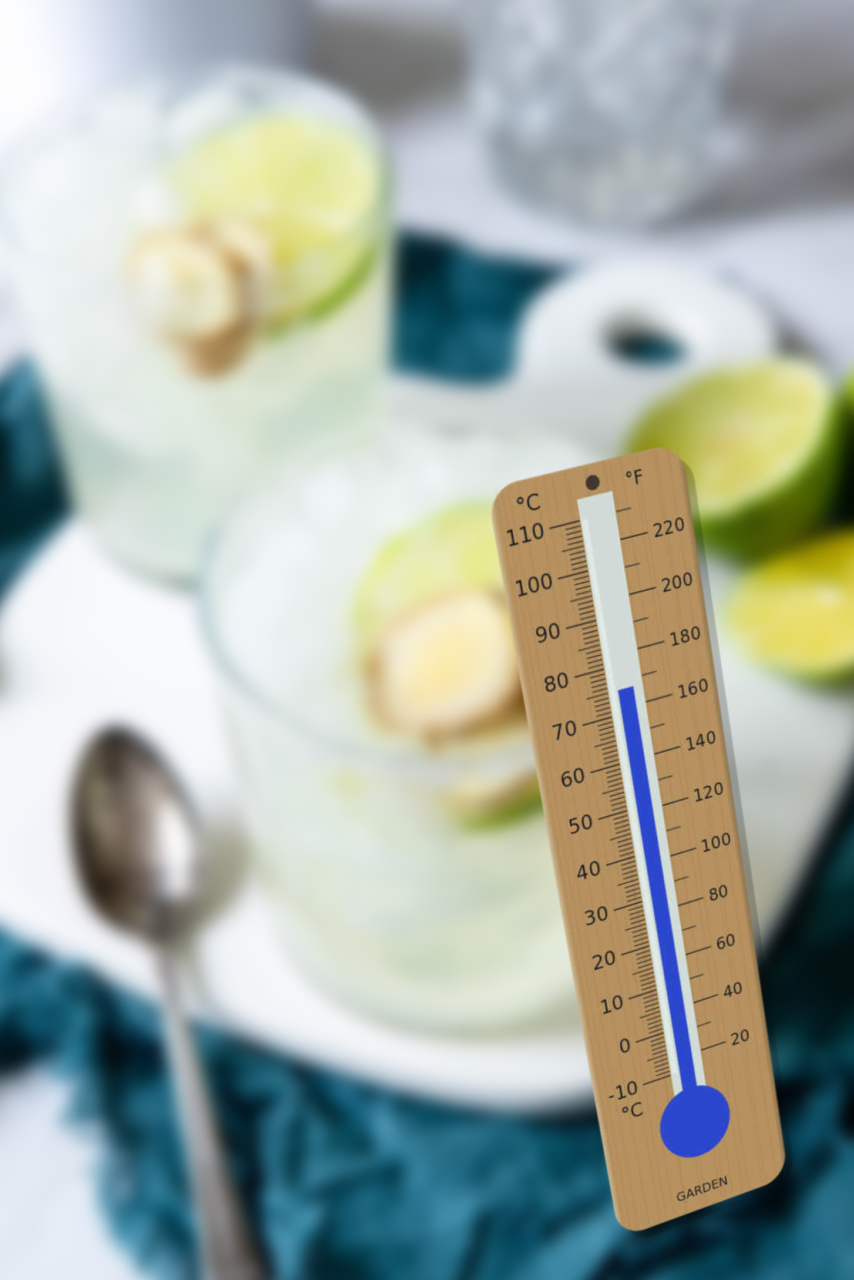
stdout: 75 °C
